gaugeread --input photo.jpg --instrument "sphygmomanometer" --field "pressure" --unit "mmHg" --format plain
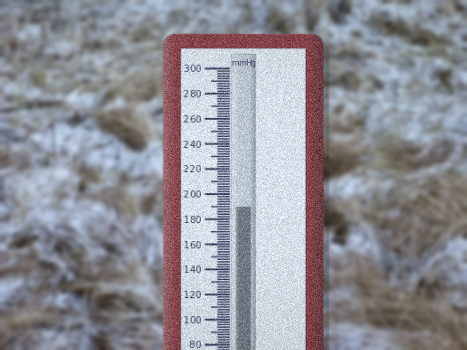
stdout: 190 mmHg
